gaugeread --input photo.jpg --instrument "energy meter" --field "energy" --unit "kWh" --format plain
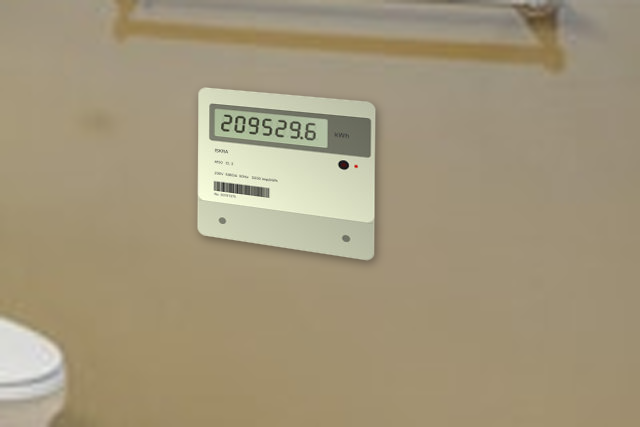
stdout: 209529.6 kWh
